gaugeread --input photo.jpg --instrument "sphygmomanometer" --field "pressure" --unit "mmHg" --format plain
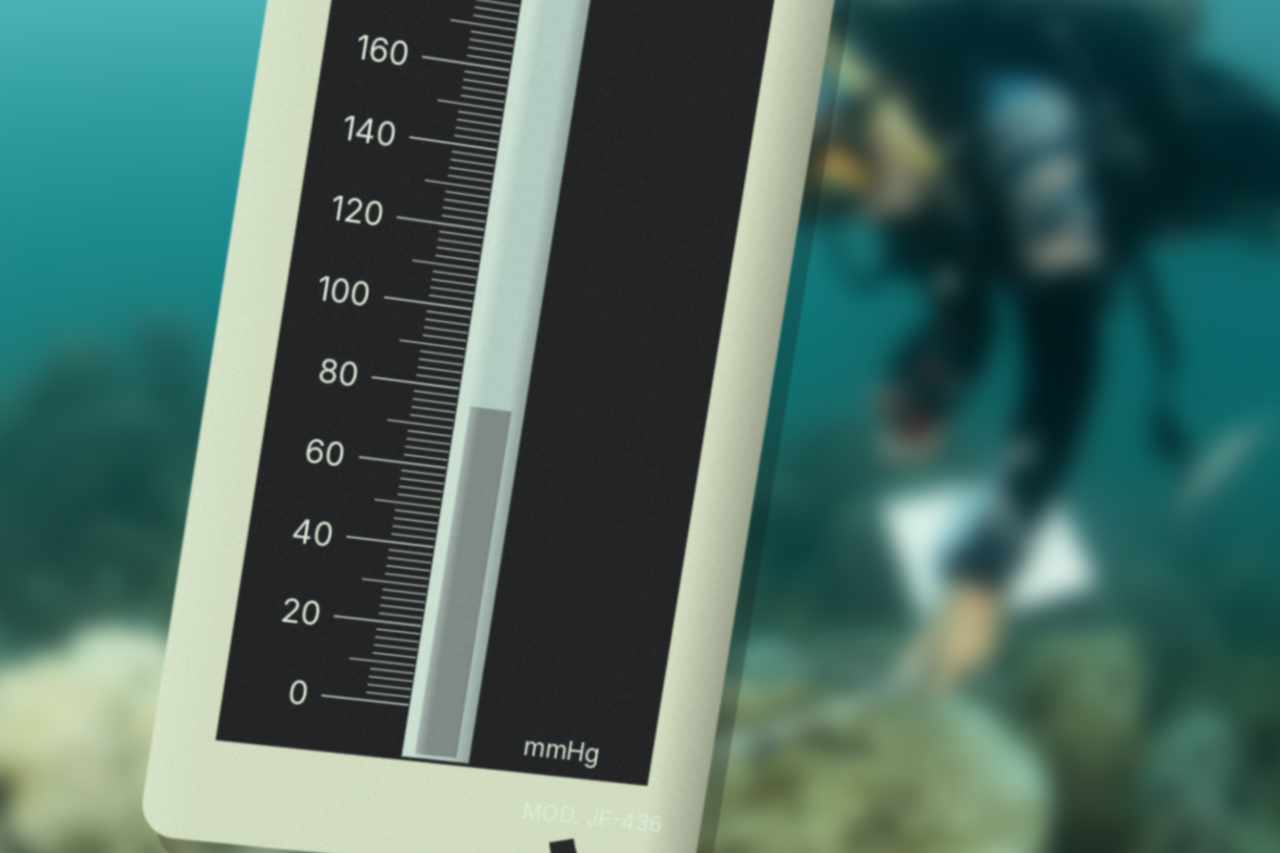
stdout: 76 mmHg
